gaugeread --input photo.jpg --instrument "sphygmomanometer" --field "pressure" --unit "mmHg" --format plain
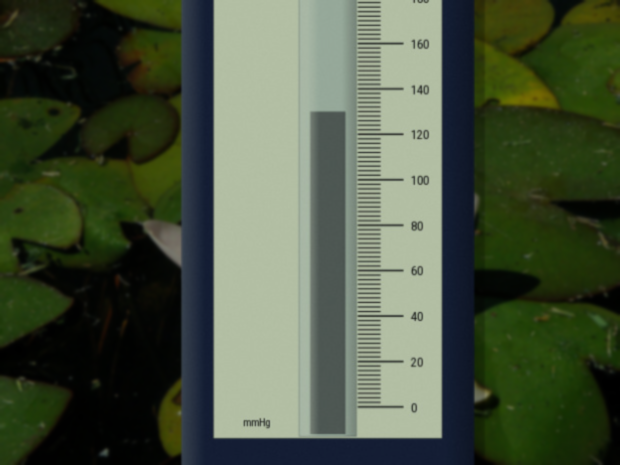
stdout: 130 mmHg
